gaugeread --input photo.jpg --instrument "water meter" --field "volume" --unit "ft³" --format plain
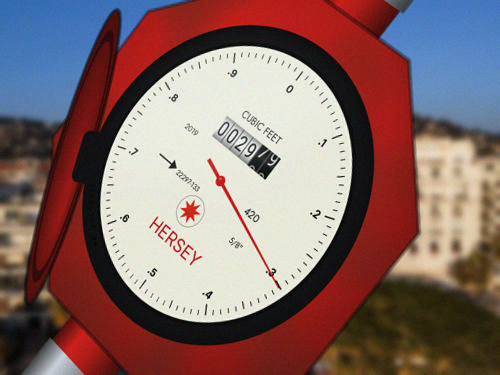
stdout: 2979.30 ft³
